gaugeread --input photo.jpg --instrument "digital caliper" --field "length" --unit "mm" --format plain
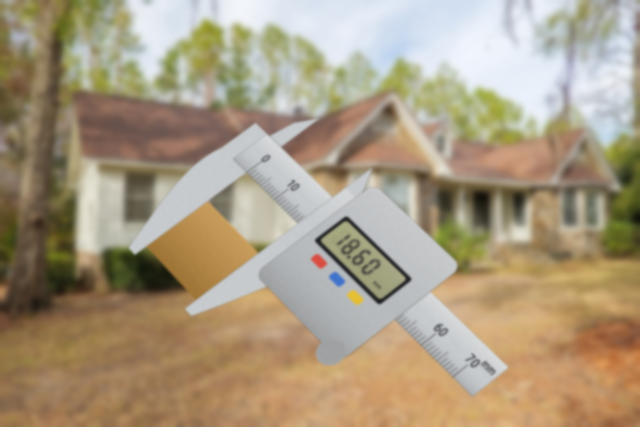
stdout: 18.60 mm
